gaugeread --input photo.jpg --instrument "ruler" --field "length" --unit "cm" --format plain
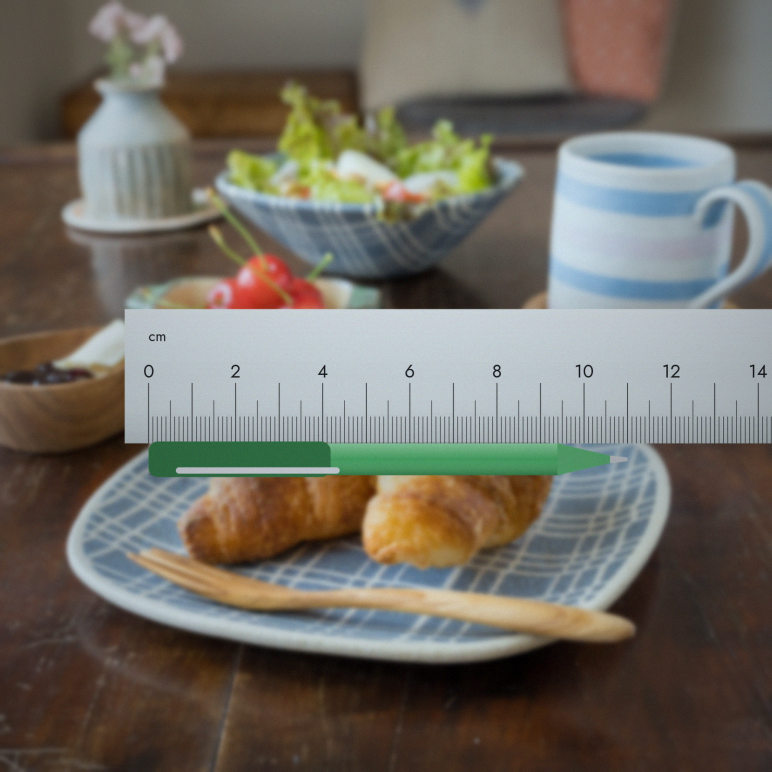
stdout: 11 cm
